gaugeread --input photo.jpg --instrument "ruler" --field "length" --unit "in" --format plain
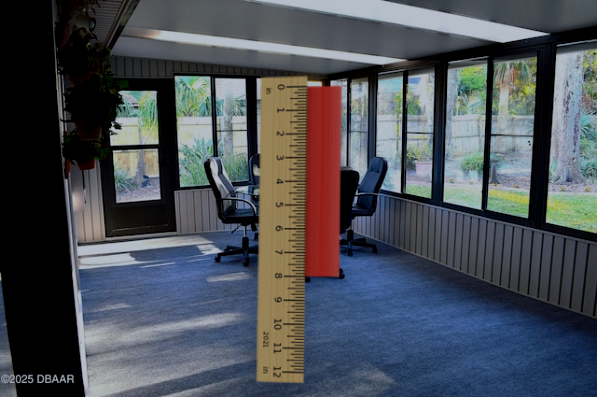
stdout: 8 in
